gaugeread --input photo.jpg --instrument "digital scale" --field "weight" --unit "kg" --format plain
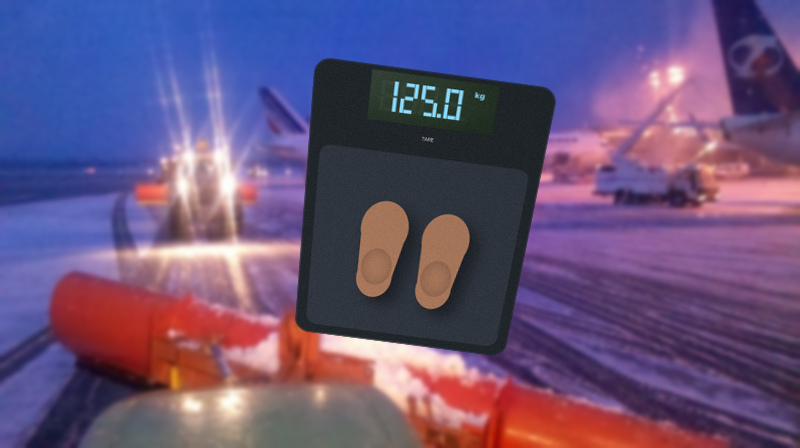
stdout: 125.0 kg
